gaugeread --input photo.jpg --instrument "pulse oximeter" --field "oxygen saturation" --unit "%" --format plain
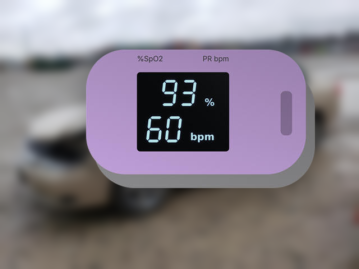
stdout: 93 %
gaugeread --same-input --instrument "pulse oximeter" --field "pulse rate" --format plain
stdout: 60 bpm
